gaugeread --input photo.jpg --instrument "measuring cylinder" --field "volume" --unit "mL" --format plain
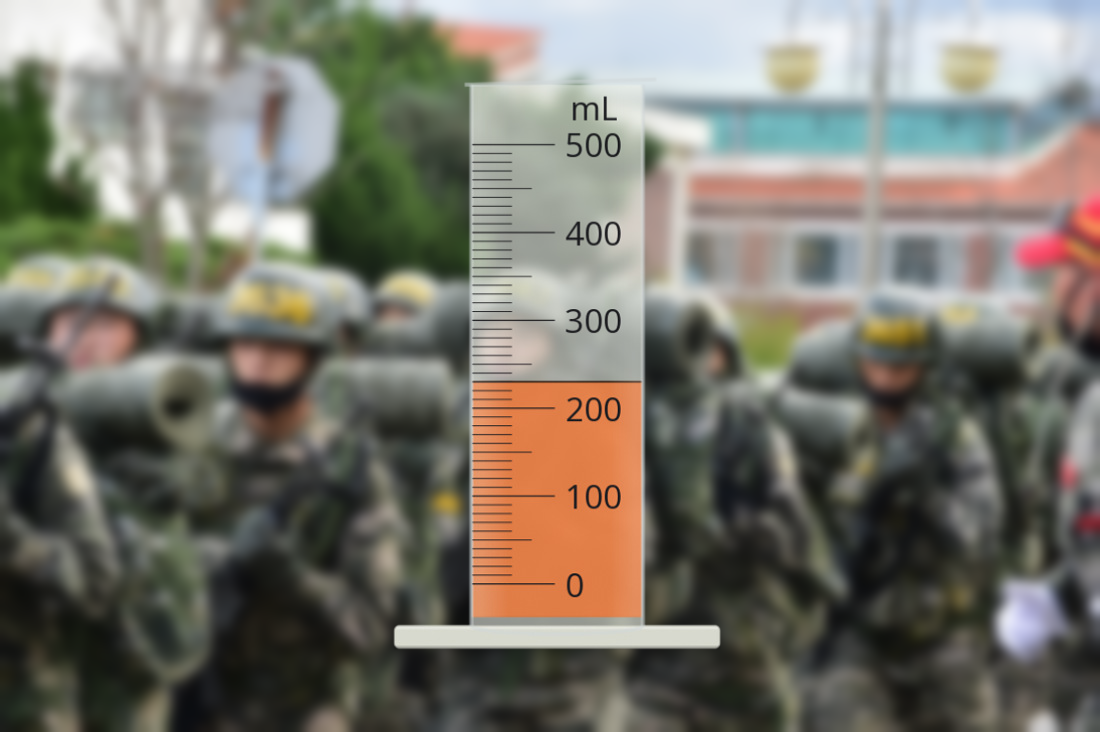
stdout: 230 mL
